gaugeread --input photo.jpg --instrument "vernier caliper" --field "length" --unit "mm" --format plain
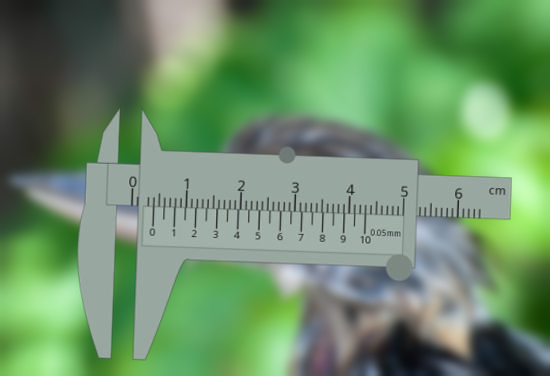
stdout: 4.0 mm
